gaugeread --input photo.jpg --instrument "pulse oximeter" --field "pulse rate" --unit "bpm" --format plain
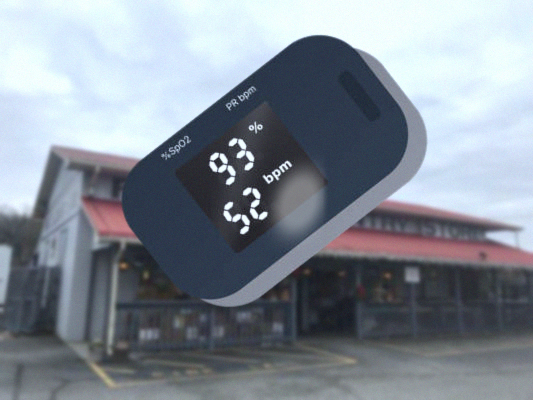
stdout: 52 bpm
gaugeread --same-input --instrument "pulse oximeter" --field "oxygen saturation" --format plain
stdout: 93 %
